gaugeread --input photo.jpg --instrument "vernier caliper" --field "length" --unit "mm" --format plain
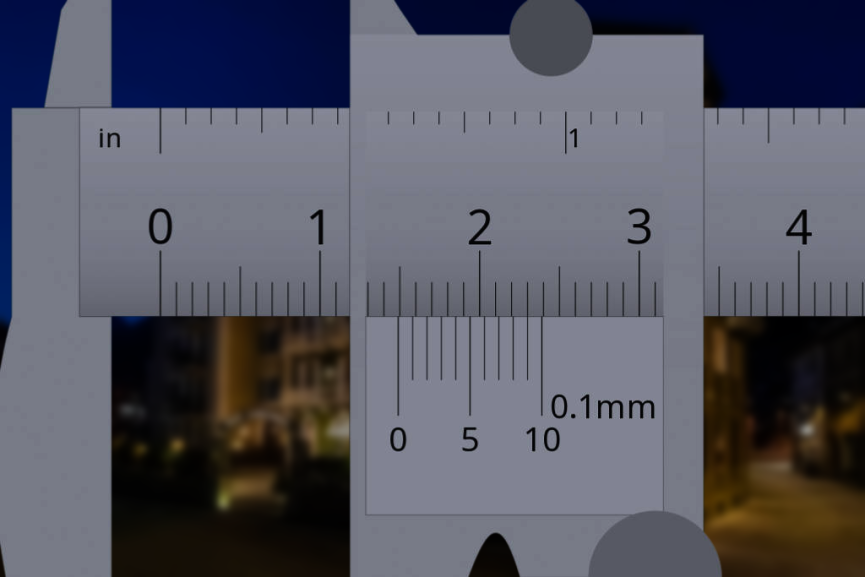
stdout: 14.9 mm
